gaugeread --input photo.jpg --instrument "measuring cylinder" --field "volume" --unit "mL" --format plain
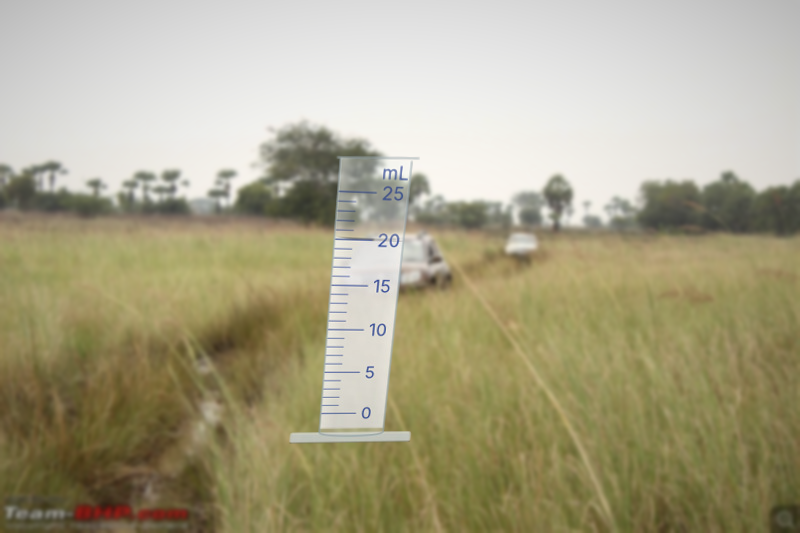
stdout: 20 mL
